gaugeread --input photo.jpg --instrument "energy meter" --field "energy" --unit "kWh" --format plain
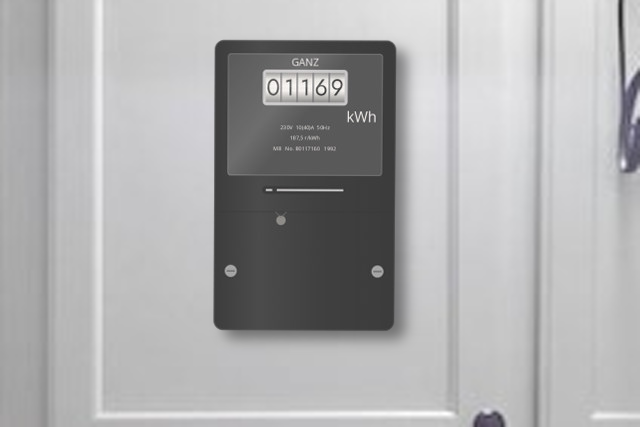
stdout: 1169 kWh
